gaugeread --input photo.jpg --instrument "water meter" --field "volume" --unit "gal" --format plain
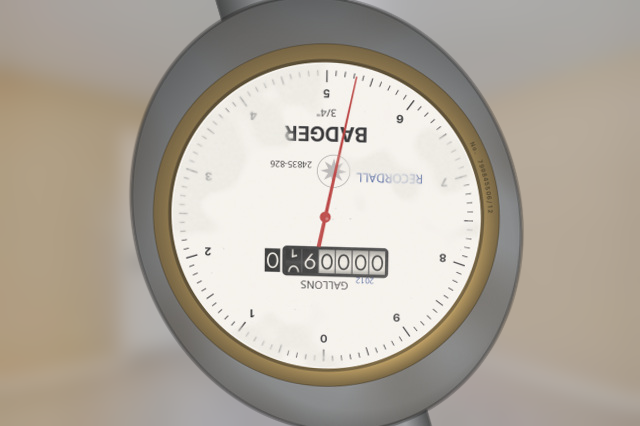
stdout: 905.3 gal
